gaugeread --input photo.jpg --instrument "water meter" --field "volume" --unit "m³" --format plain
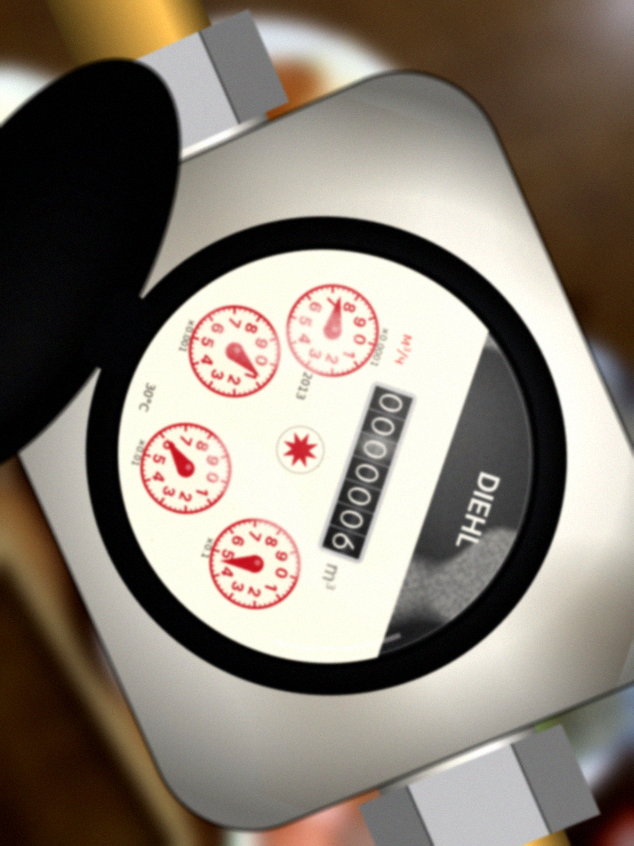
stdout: 6.4607 m³
